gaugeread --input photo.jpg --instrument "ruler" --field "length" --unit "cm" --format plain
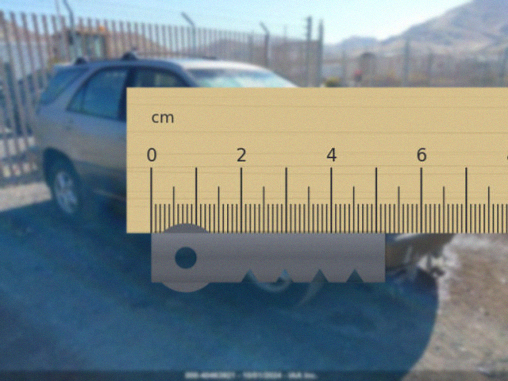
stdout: 5.2 cm
